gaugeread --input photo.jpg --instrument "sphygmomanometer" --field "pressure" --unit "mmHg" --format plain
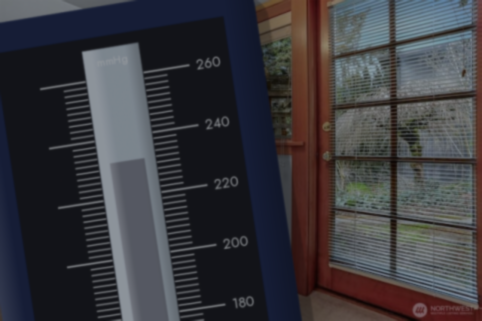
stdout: 232 mmHg
